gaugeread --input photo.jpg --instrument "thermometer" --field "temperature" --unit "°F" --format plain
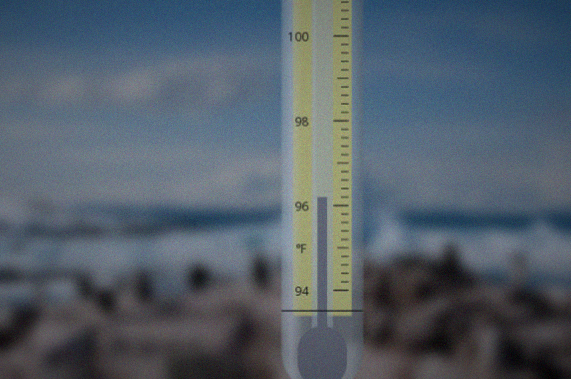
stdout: 96.2 °F
